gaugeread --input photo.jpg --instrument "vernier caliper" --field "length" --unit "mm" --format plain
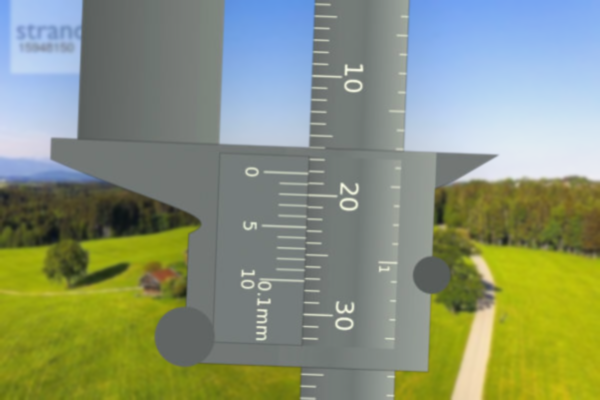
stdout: 18.2 mm
